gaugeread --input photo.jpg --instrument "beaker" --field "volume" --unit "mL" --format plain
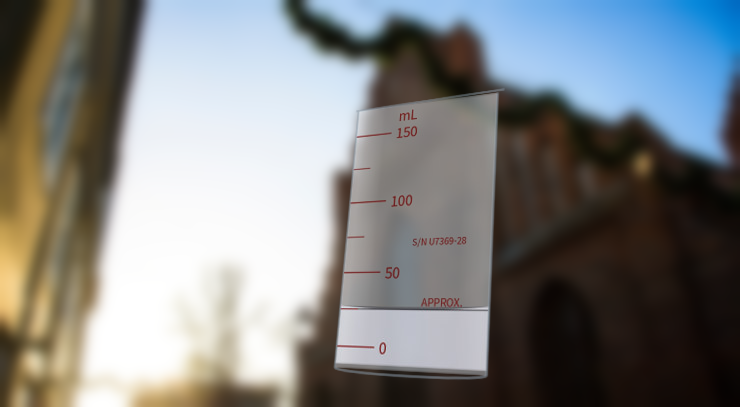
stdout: 25 mL
